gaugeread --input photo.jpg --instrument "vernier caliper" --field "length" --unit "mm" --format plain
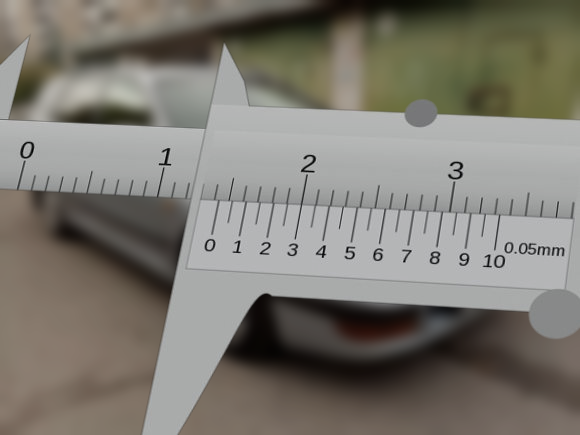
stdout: 14.3 mm
